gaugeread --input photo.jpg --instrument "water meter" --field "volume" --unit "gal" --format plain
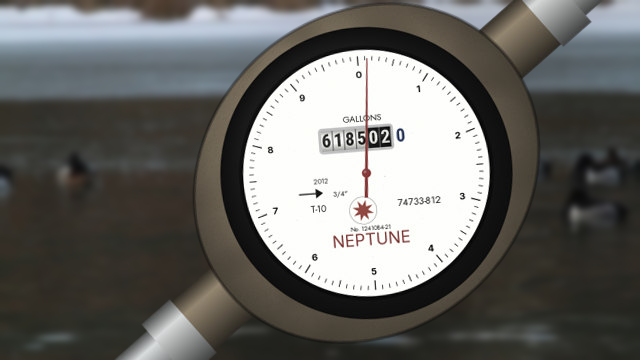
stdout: 6185020.1 gal
